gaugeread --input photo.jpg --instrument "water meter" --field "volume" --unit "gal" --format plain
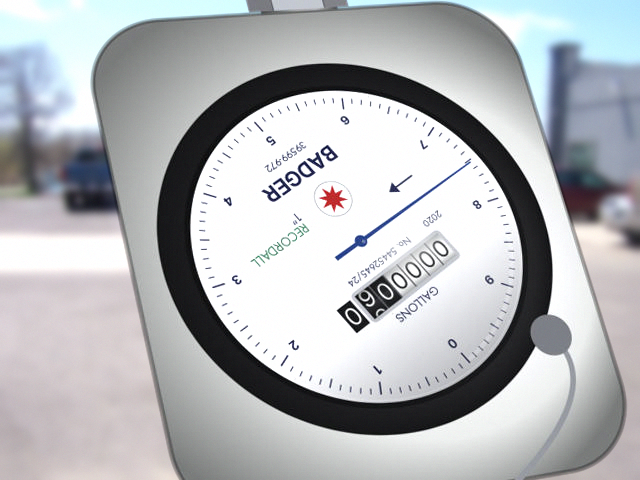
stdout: 57.5 gal
